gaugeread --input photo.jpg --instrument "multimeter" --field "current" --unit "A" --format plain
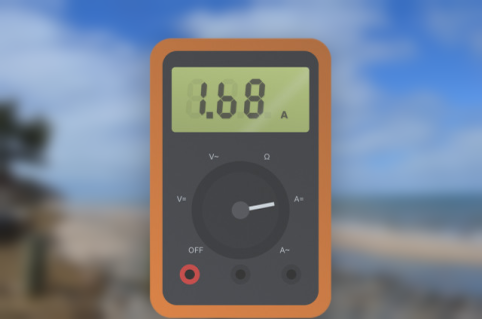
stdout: 1.68 A
